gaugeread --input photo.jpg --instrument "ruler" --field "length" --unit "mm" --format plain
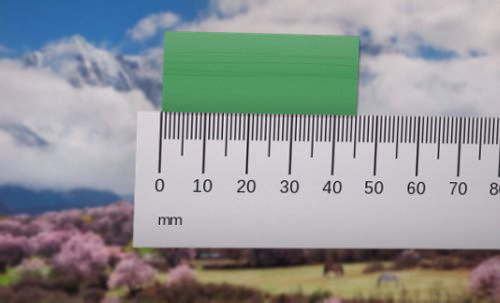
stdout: 45 mm
